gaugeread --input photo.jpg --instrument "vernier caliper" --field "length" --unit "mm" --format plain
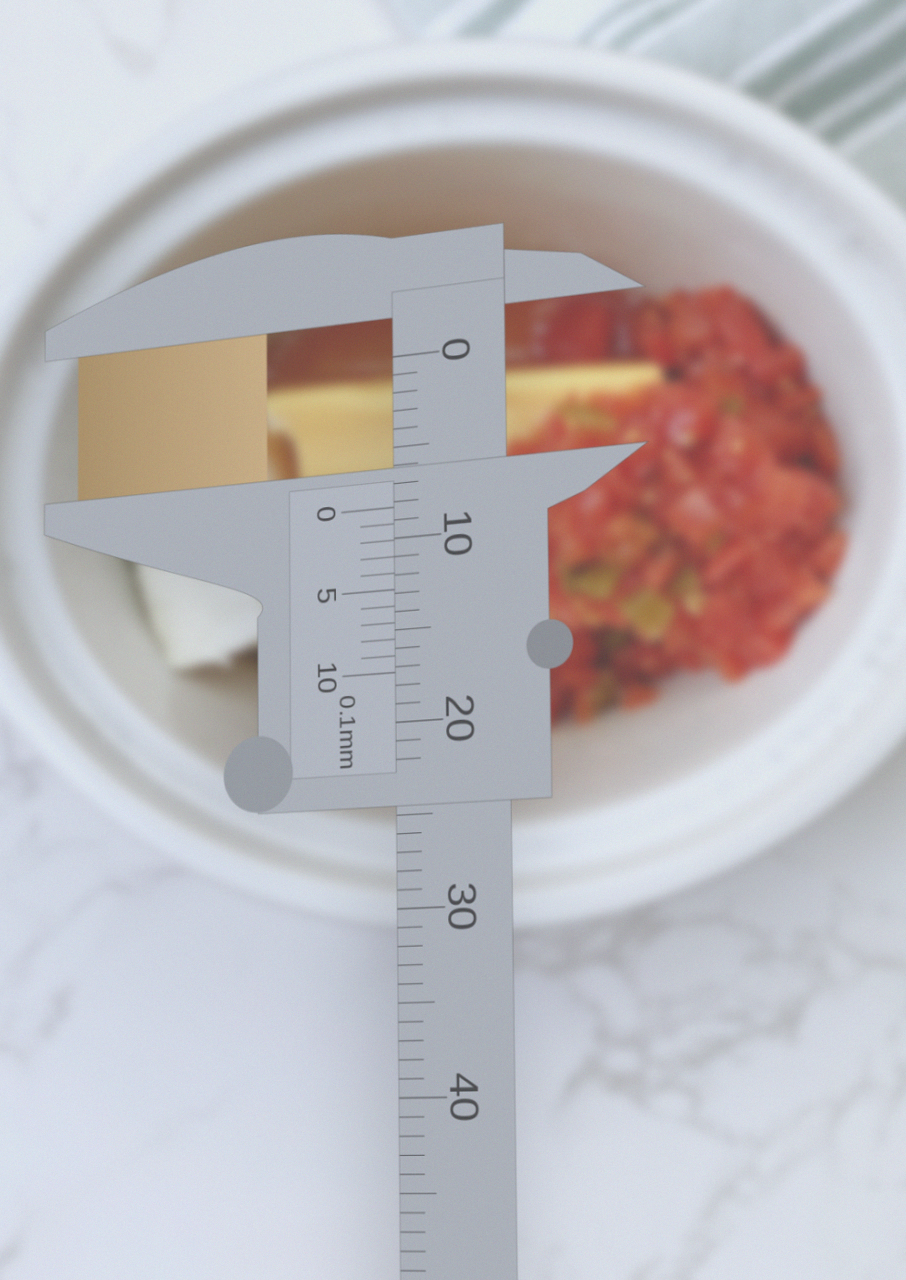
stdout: 8.3 mm
